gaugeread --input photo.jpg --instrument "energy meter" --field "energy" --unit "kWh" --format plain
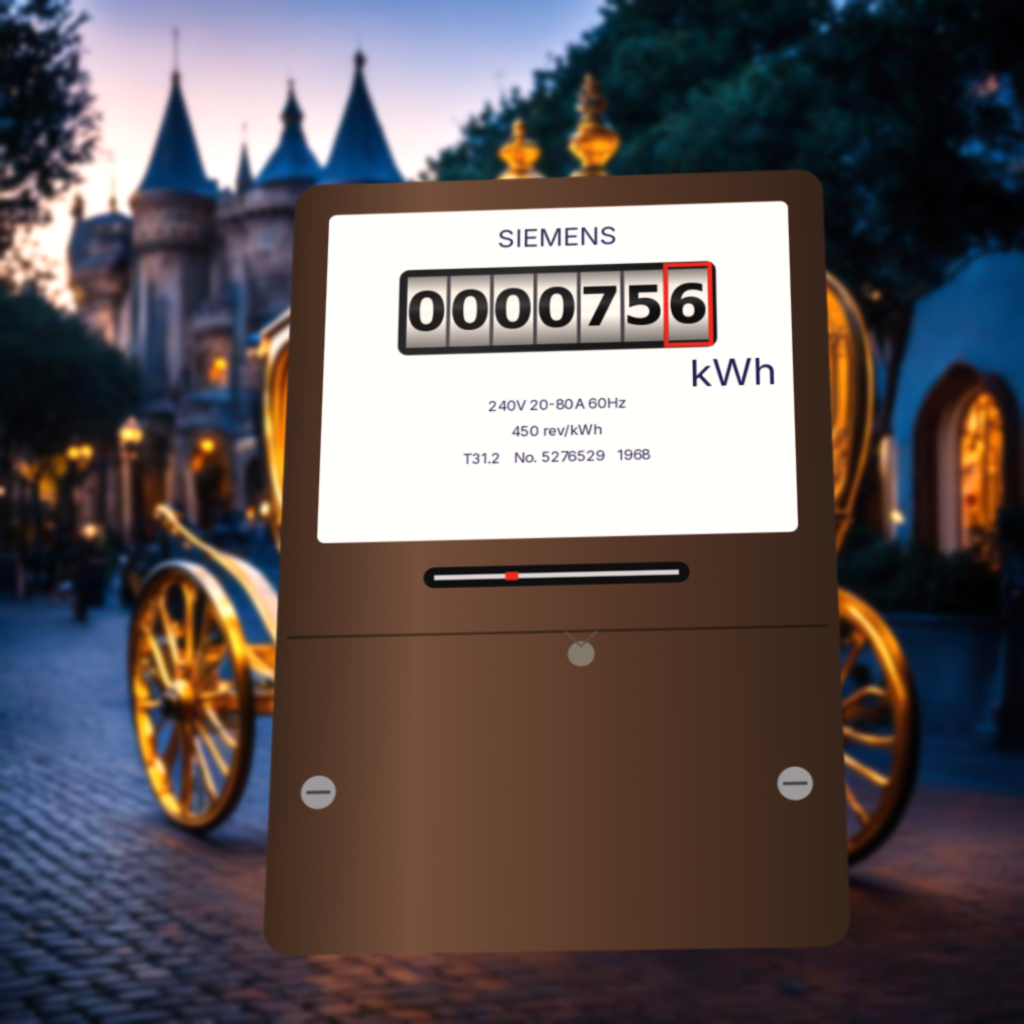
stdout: 75.6 kWh
